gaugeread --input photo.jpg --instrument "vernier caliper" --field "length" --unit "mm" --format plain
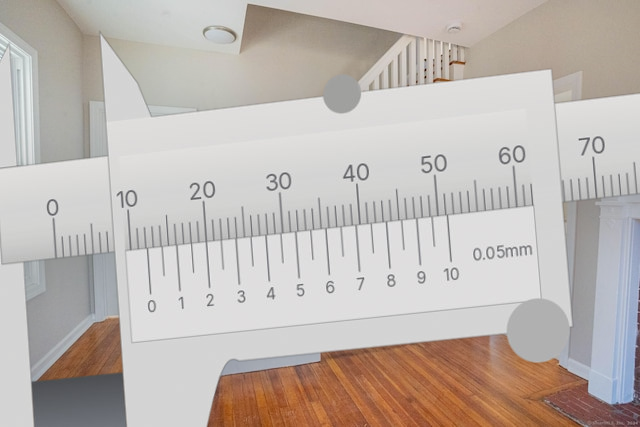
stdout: 12.2 mm
